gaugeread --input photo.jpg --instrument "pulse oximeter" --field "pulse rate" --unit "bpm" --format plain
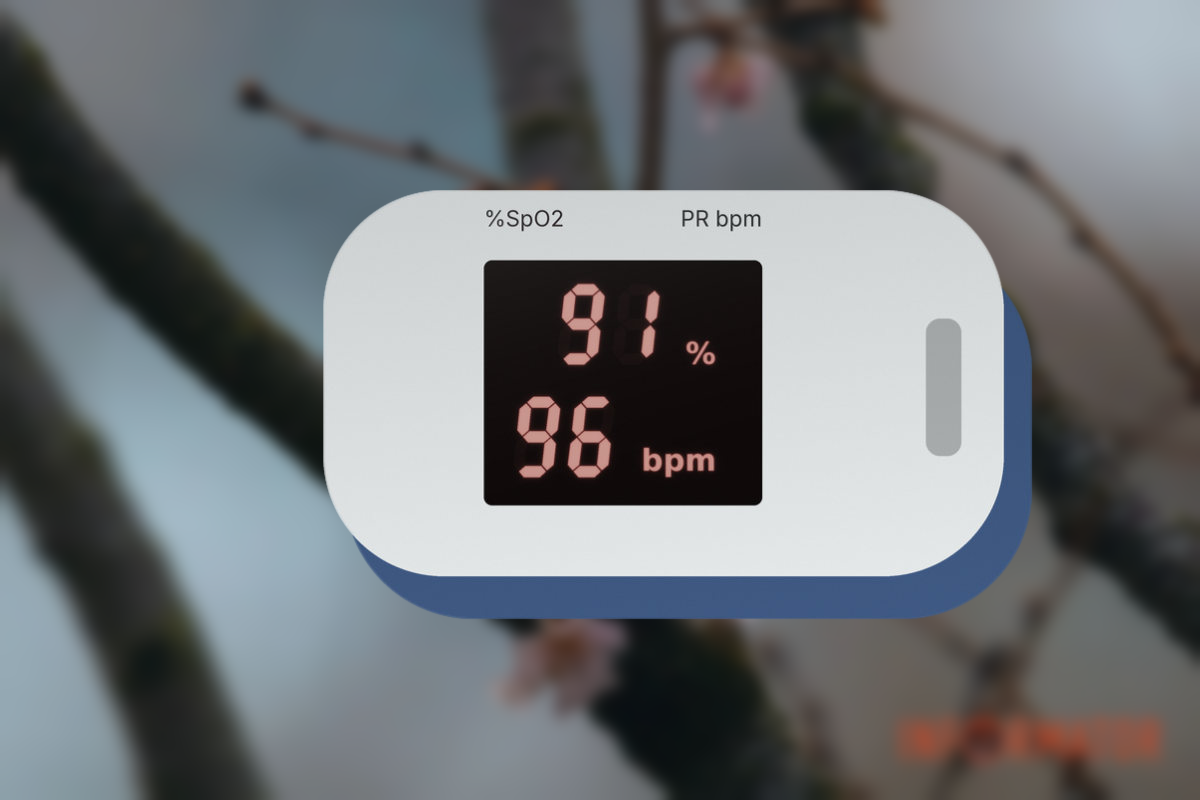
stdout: 96 bpm
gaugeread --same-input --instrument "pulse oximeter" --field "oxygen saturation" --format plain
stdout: 91 %
